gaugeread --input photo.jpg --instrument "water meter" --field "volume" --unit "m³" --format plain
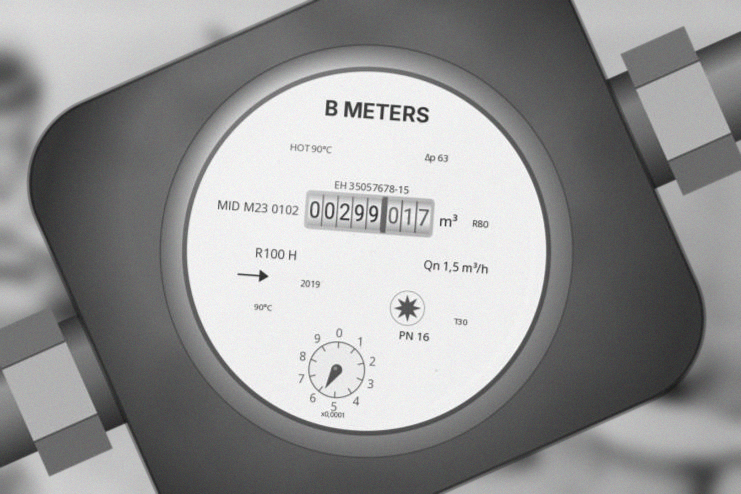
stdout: 299.0175 m³
